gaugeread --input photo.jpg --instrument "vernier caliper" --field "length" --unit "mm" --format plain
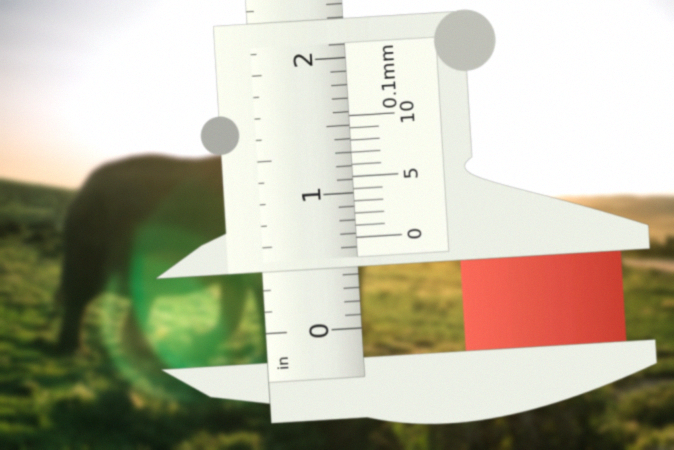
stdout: 6.7 mm
